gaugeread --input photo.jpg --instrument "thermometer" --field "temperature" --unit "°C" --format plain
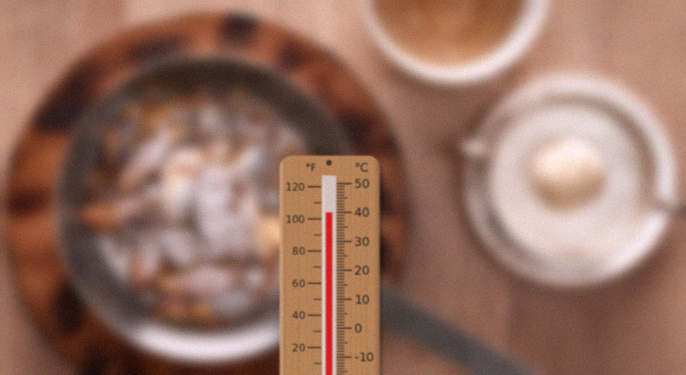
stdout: 40 °C
